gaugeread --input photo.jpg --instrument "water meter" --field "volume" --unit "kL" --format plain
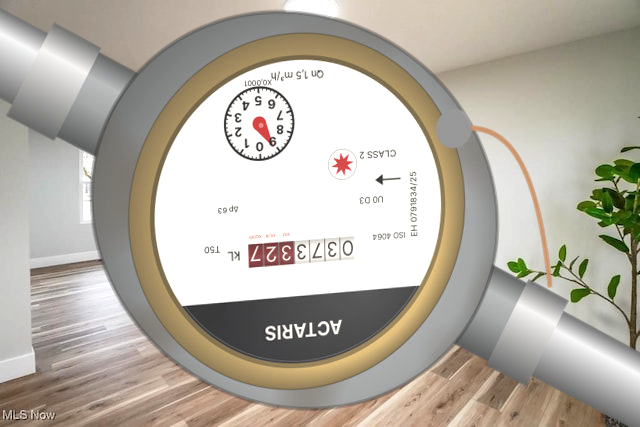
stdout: 373.3269 kL
